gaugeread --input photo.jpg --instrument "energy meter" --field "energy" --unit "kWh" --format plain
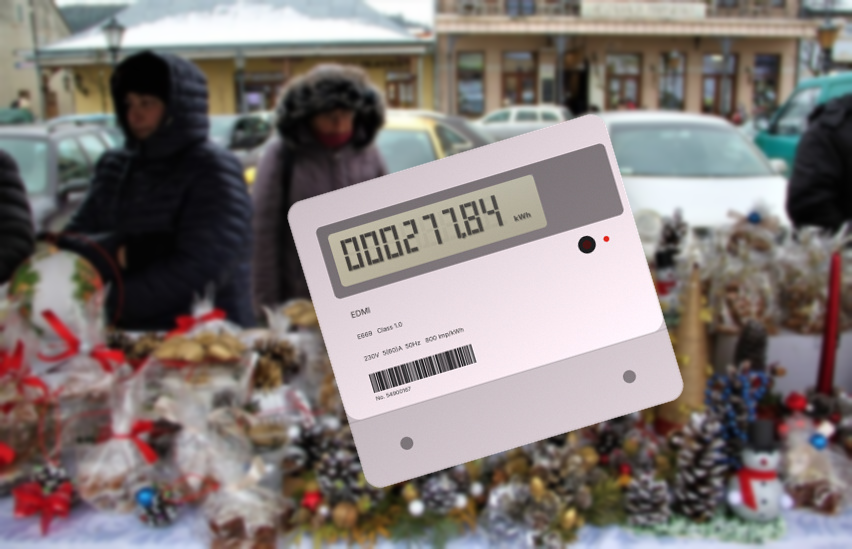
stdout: 277.84 kWh
